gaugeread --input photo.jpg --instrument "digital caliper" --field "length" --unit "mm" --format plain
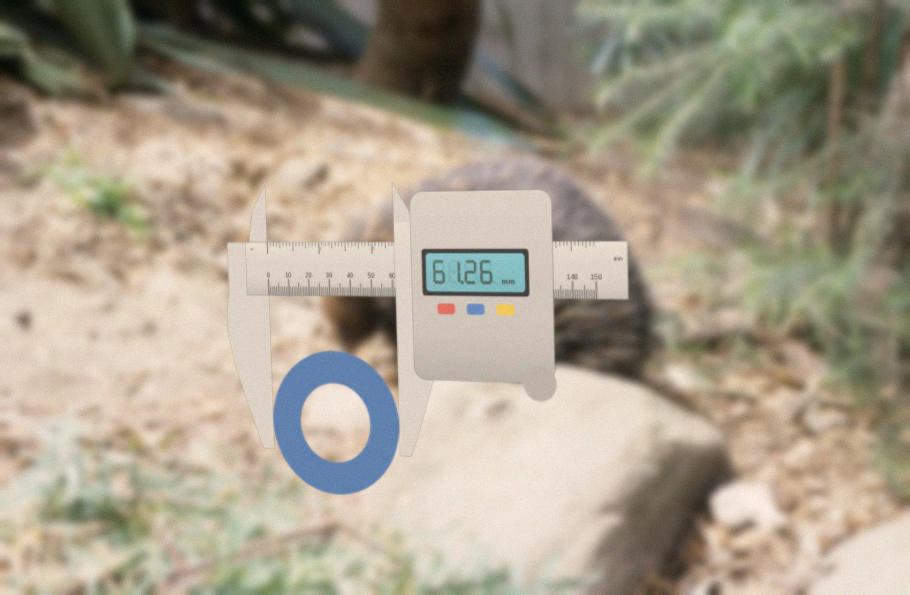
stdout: 61.26 mm
